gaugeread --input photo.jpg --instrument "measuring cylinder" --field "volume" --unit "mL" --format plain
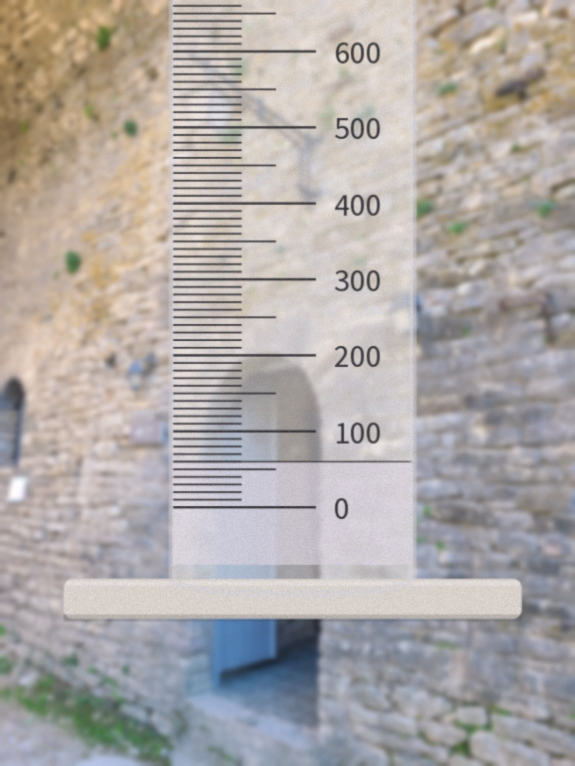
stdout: 60 mL
